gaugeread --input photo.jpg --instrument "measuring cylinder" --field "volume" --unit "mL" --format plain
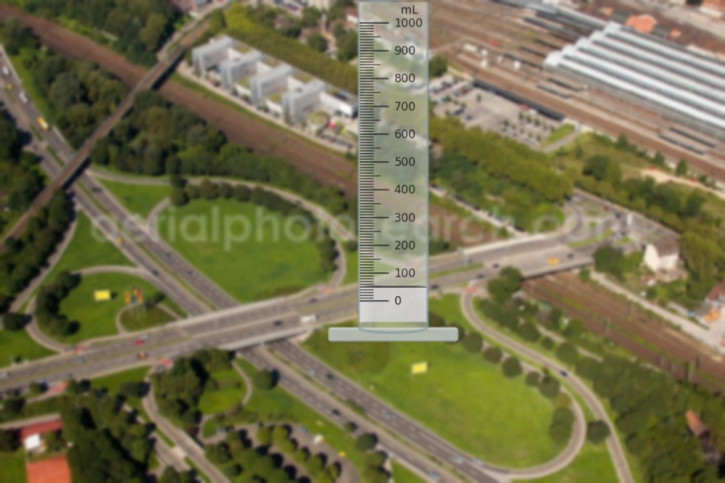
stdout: 50 mL
